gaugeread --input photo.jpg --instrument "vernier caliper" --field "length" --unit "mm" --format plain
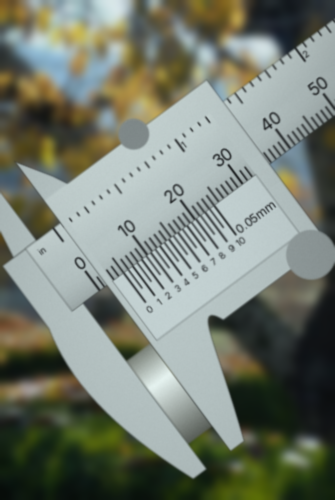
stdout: 5.0 mm
